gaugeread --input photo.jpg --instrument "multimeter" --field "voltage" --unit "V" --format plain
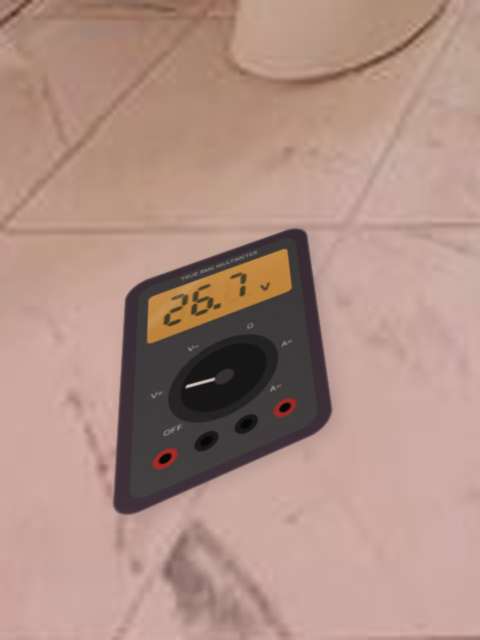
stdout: 26.7 V
